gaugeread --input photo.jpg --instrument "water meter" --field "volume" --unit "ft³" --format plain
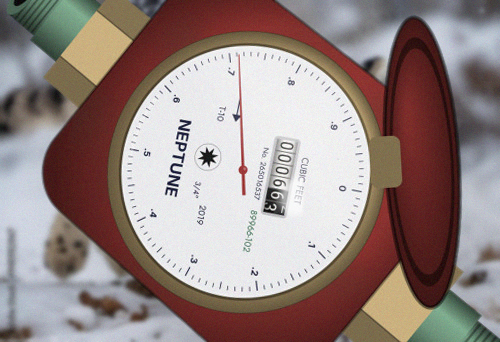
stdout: 662.71 ft³
